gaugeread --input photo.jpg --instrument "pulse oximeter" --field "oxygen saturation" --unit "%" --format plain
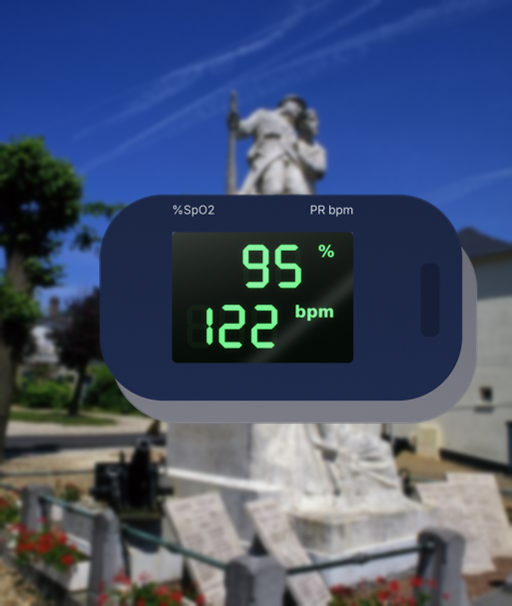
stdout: 95 %
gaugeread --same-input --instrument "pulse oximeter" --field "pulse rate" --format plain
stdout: 122 bpm
